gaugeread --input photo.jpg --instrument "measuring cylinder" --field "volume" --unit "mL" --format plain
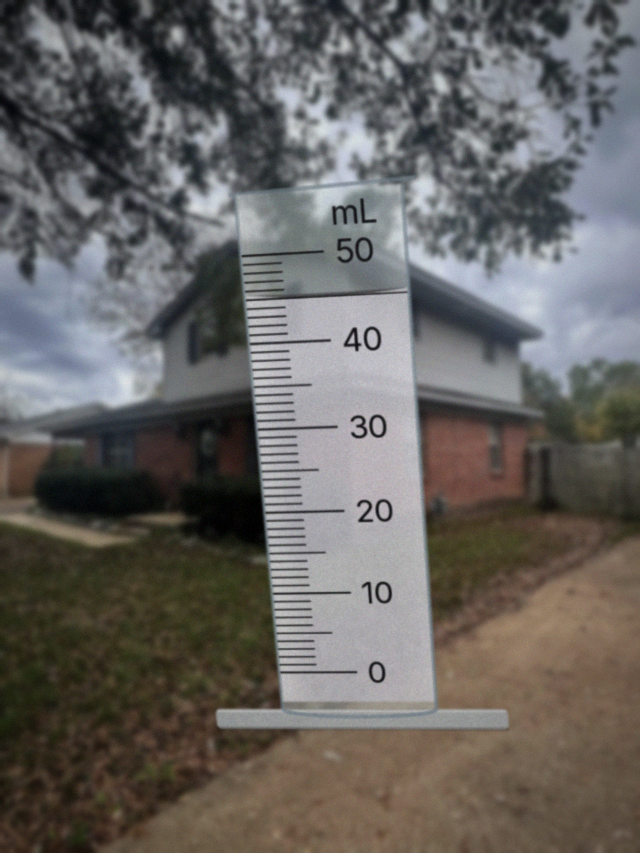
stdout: 45 mL
